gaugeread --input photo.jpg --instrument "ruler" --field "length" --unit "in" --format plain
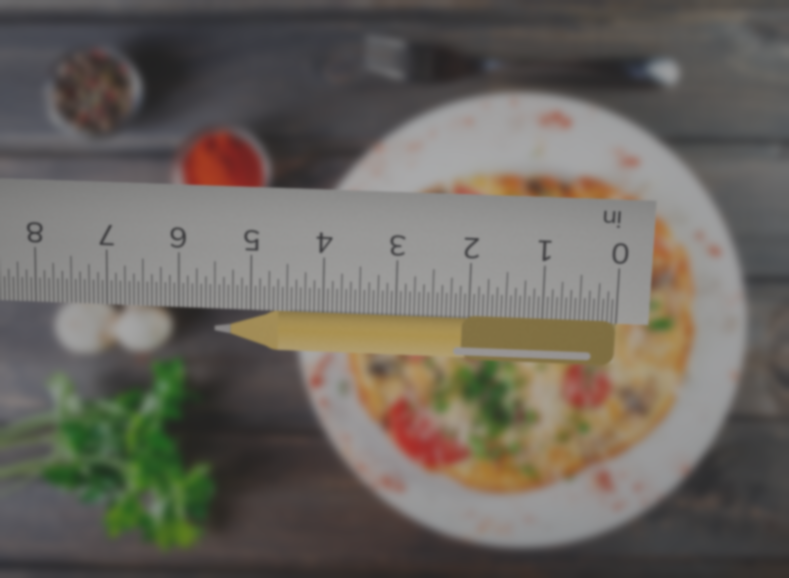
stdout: 5.5 in
